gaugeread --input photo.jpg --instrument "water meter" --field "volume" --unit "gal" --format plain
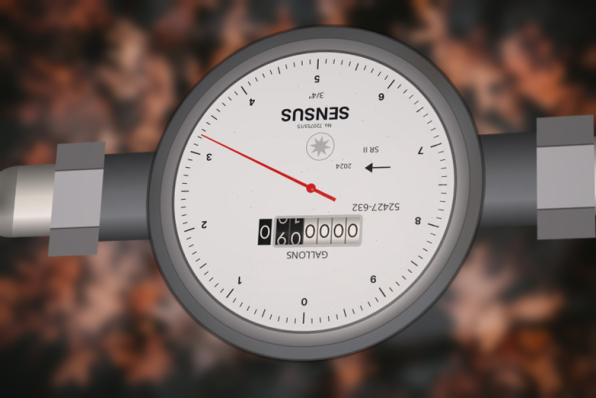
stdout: 93.2 gal
